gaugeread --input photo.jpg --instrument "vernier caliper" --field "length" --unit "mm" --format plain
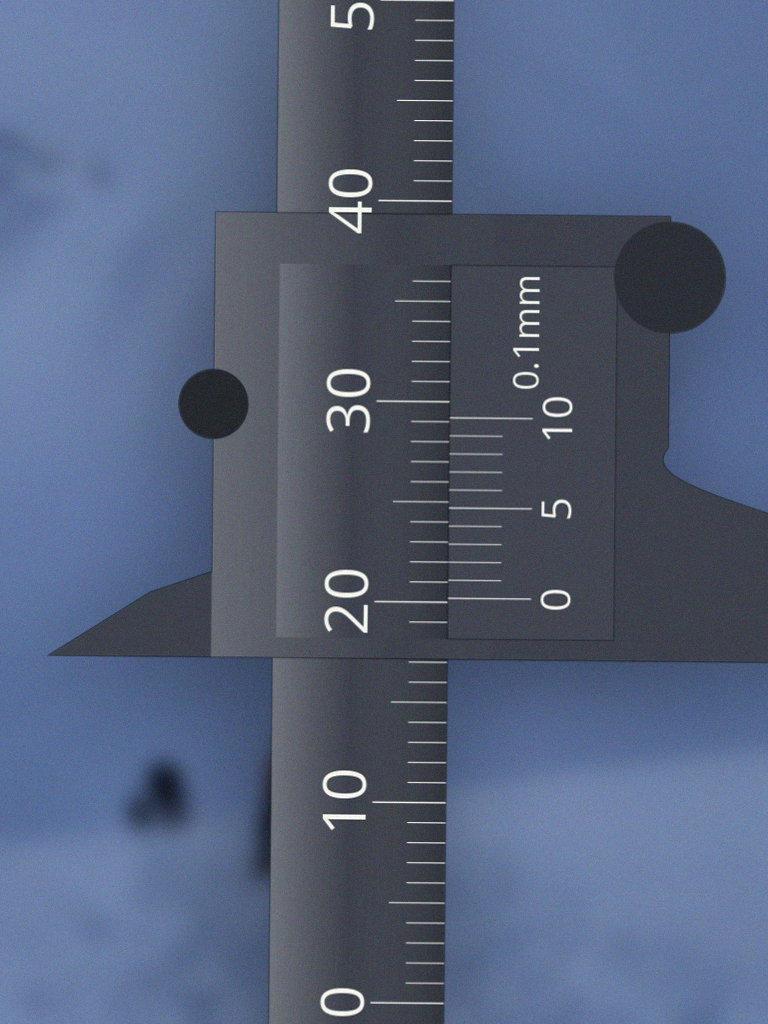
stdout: 20.2 mm
